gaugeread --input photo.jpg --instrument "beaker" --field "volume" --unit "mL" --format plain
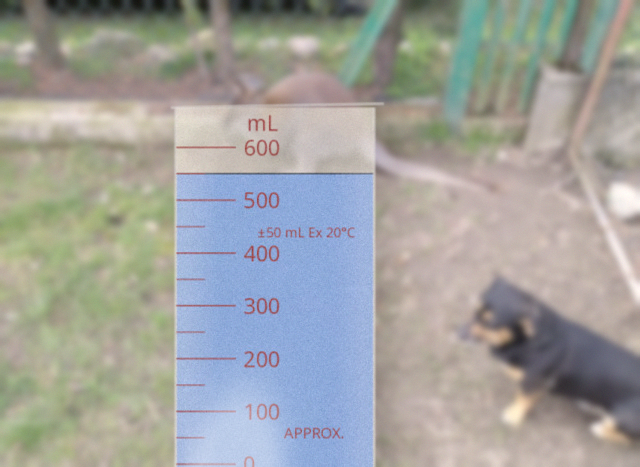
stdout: 550 mL
